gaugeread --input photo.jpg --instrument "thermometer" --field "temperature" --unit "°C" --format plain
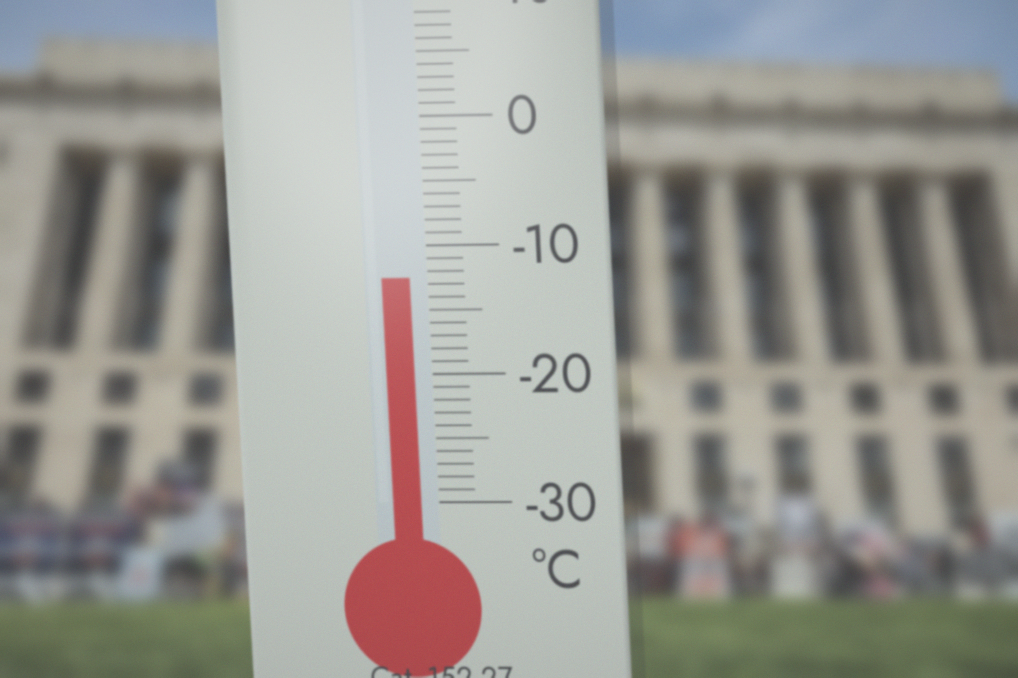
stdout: -12.5 °C
